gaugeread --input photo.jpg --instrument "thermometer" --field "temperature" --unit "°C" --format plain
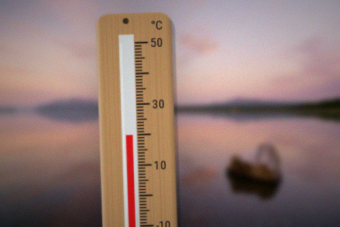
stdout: 20 °C
